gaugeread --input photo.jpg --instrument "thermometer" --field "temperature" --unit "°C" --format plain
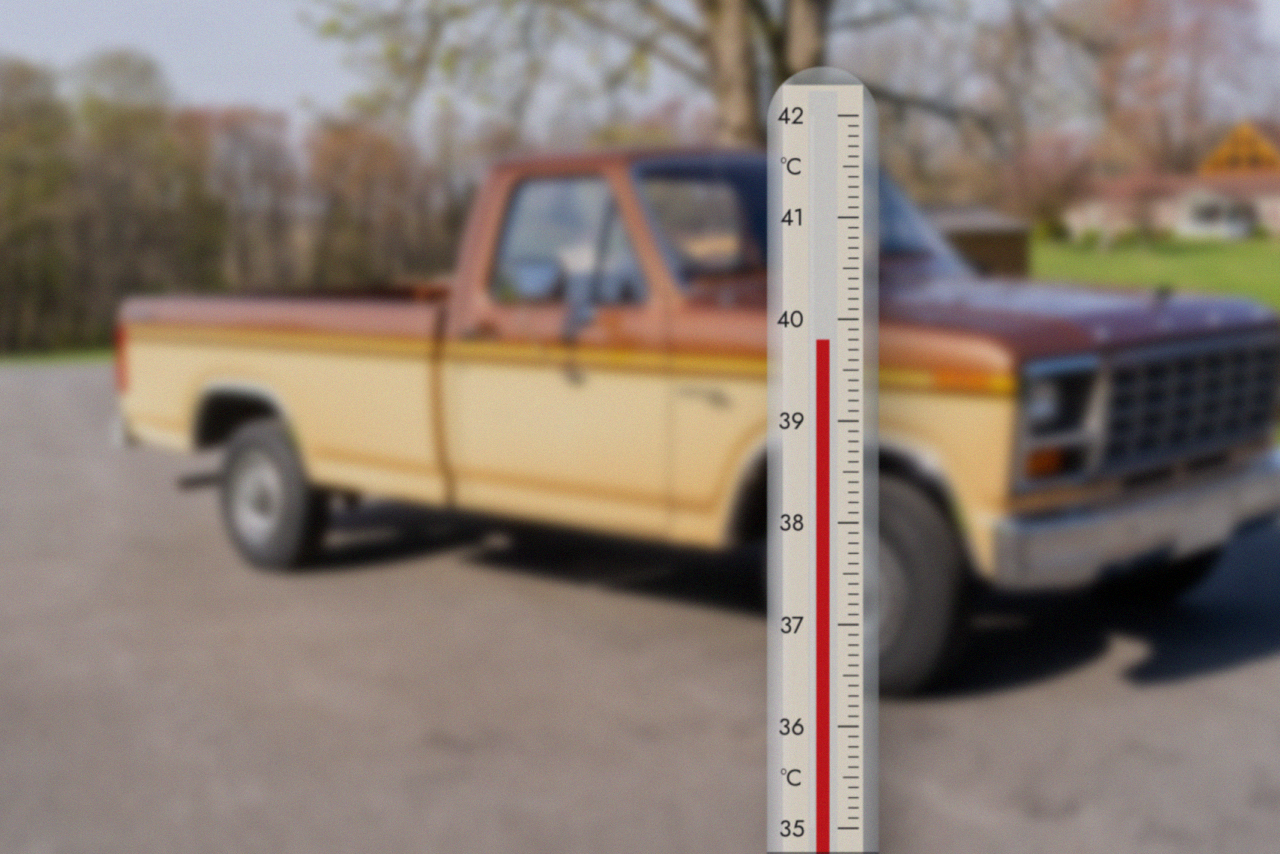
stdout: 39.8 °C
